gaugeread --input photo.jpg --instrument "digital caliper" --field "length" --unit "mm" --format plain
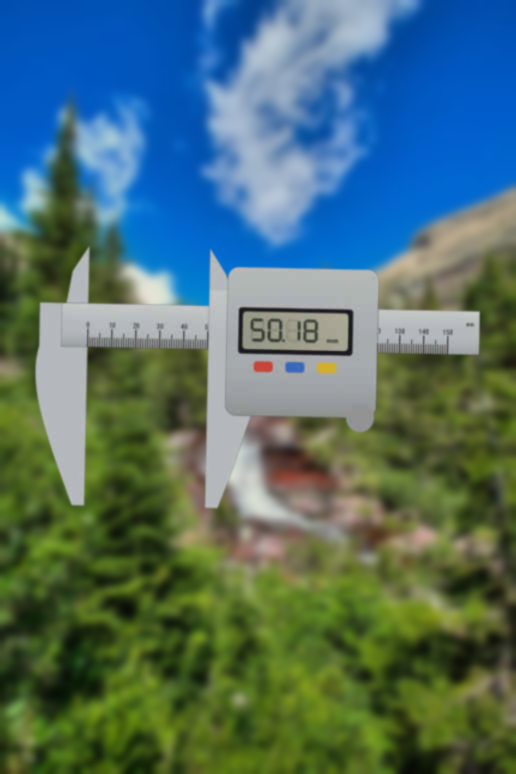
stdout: 50.18 mm
